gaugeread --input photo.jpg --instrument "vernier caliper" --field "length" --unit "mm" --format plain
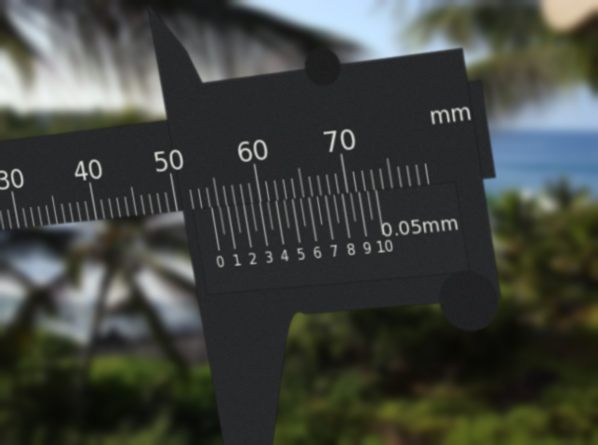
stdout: 54.2 mm
